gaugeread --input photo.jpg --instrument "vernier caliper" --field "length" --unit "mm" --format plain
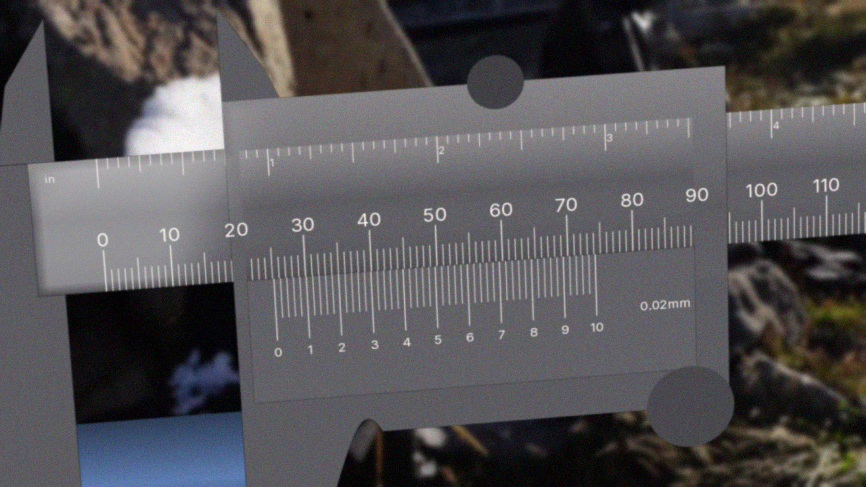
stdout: 25.2 mm
